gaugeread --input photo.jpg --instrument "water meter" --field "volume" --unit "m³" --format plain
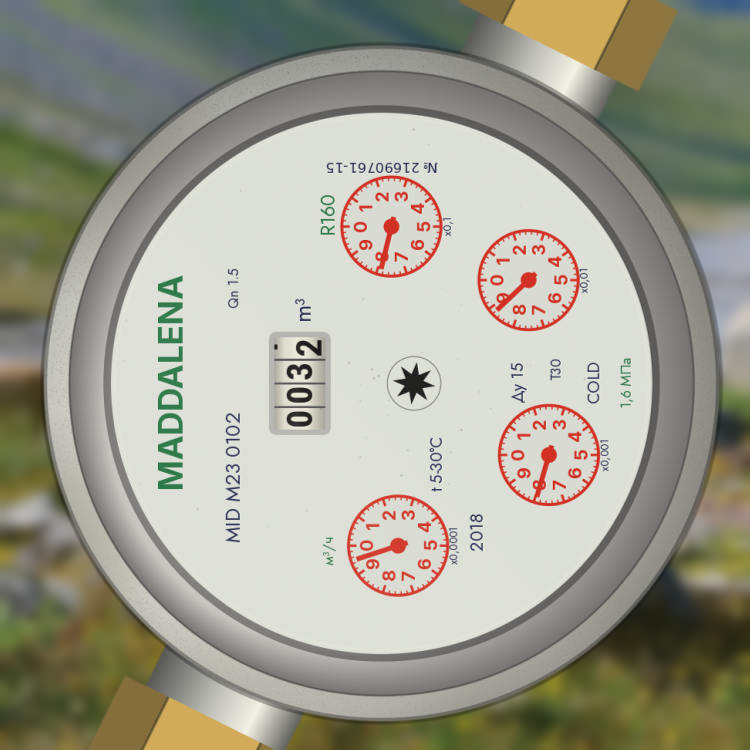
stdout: 31.7879 m³
